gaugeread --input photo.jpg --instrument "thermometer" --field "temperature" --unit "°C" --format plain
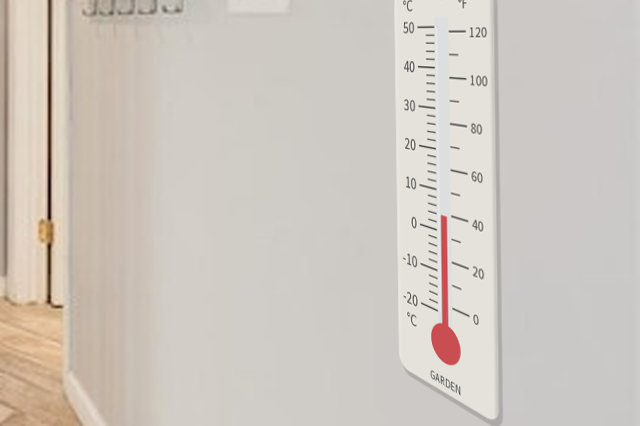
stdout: 4 °C
